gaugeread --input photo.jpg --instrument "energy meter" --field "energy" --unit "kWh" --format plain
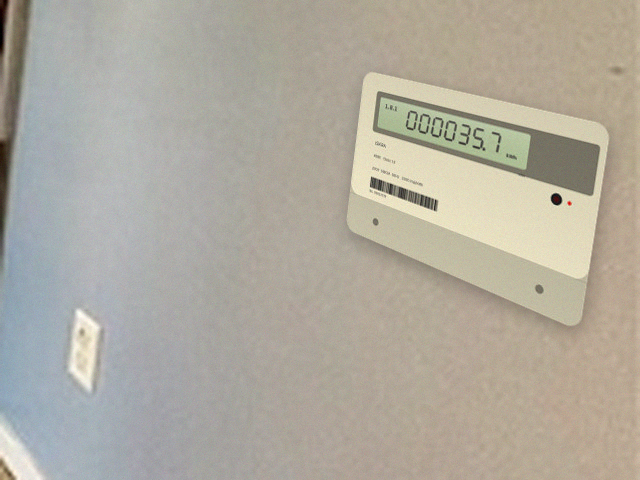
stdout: 35.7 kWh
